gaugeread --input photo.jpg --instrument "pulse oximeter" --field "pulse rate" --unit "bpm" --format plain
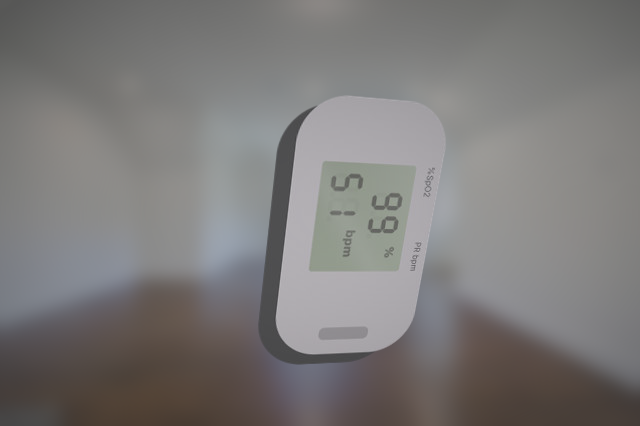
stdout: 51 bpm
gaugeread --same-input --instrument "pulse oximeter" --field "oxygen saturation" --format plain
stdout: 99 %
